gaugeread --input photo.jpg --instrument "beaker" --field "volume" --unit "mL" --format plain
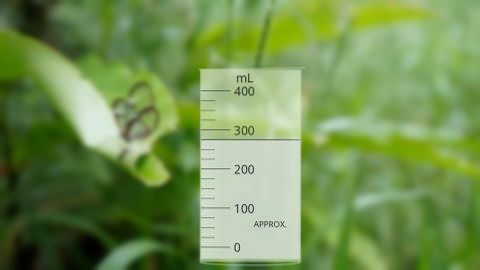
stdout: 275 mL
